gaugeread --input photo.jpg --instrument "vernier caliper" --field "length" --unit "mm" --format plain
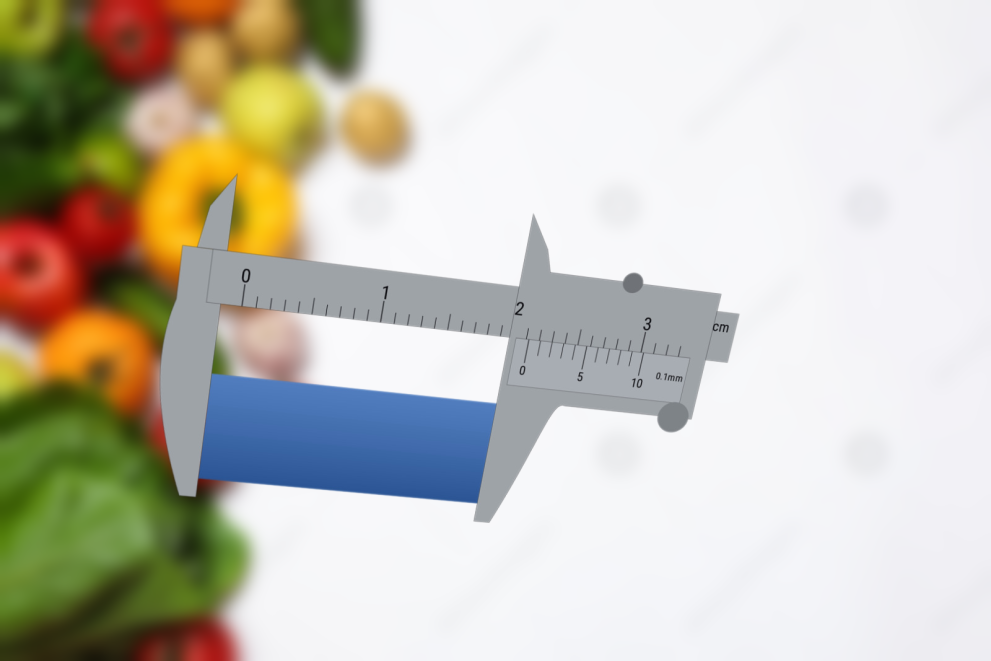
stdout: 21.2 mm
